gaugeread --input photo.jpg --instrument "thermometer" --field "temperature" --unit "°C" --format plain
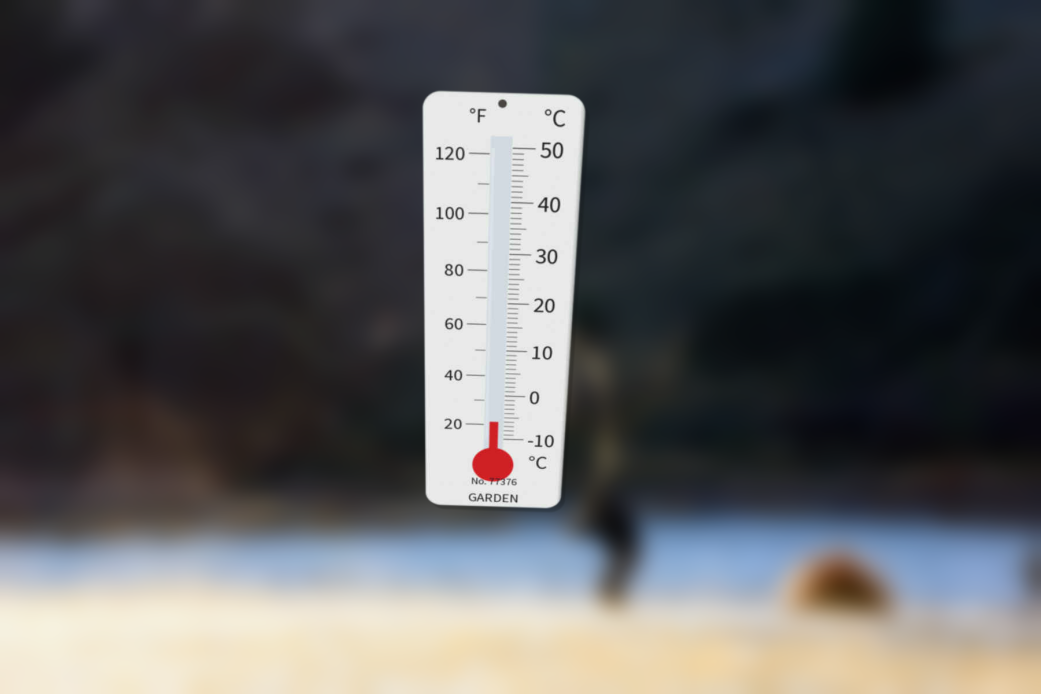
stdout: -6 °C
